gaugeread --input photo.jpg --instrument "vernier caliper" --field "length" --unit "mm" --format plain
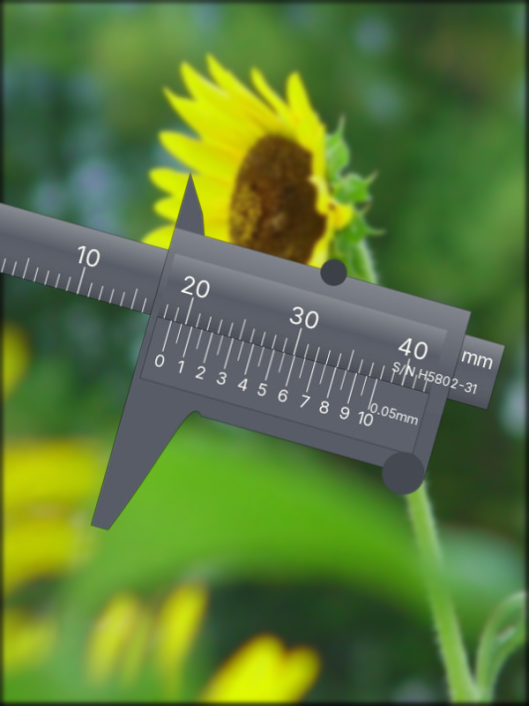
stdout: 18.7 mm
